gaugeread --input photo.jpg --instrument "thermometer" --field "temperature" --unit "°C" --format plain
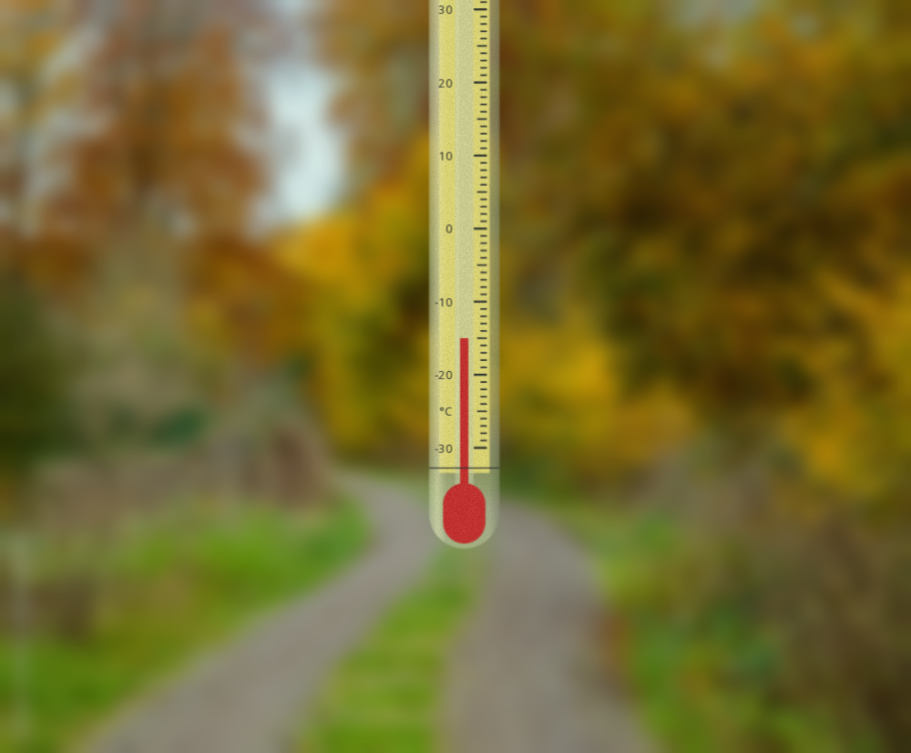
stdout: -15 °C
